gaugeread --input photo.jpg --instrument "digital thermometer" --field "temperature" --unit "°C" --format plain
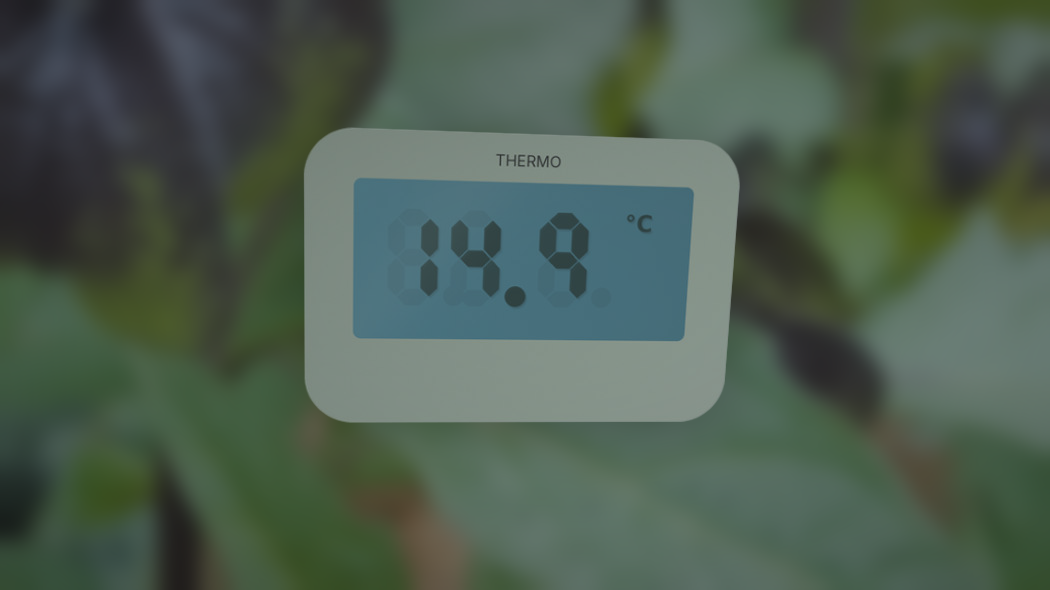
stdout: 14.9 °C
